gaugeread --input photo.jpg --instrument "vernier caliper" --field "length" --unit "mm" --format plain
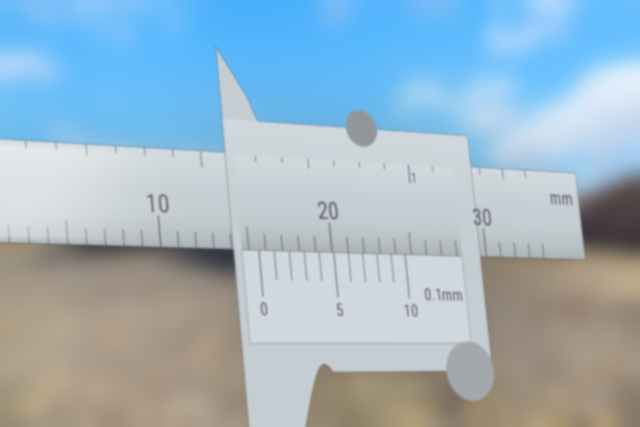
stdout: 15.6 mm
